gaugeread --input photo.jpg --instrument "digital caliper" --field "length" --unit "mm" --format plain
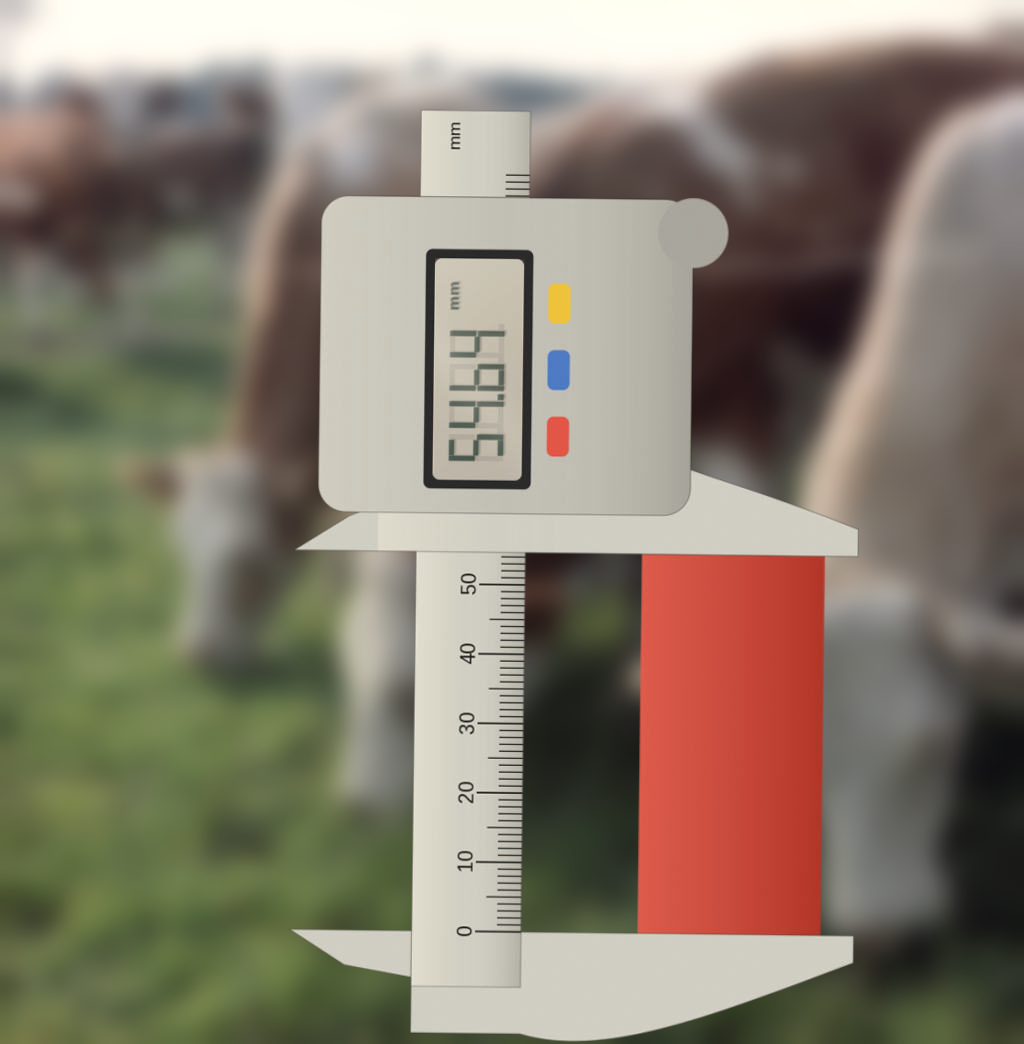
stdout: 54.64 mm
